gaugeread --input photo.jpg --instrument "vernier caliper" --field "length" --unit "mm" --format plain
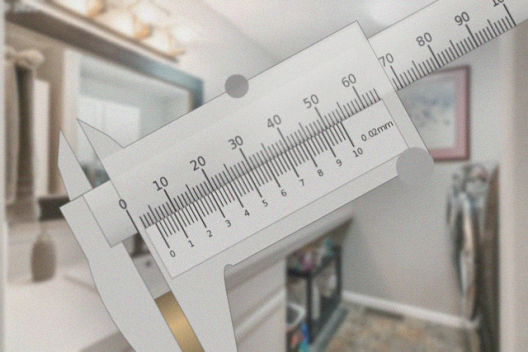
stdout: 4.5 mm
